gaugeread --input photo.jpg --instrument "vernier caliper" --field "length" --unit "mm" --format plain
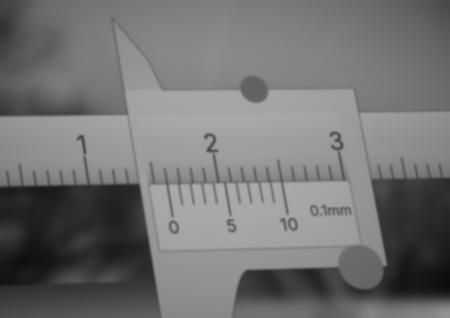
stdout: 16.0 mm
